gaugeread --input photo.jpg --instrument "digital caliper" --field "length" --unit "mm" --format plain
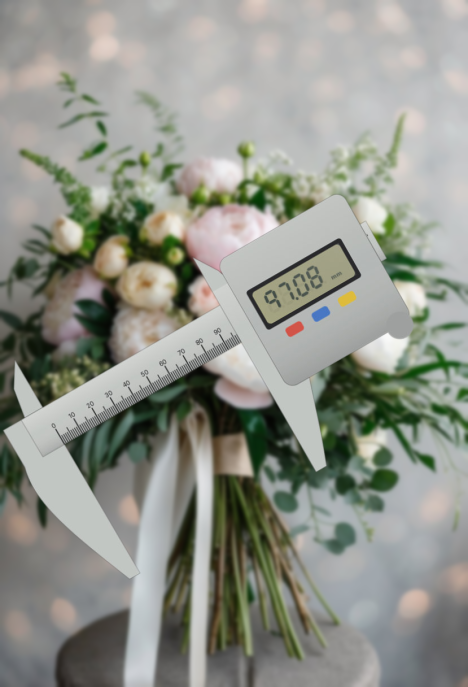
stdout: 97.08 mm
